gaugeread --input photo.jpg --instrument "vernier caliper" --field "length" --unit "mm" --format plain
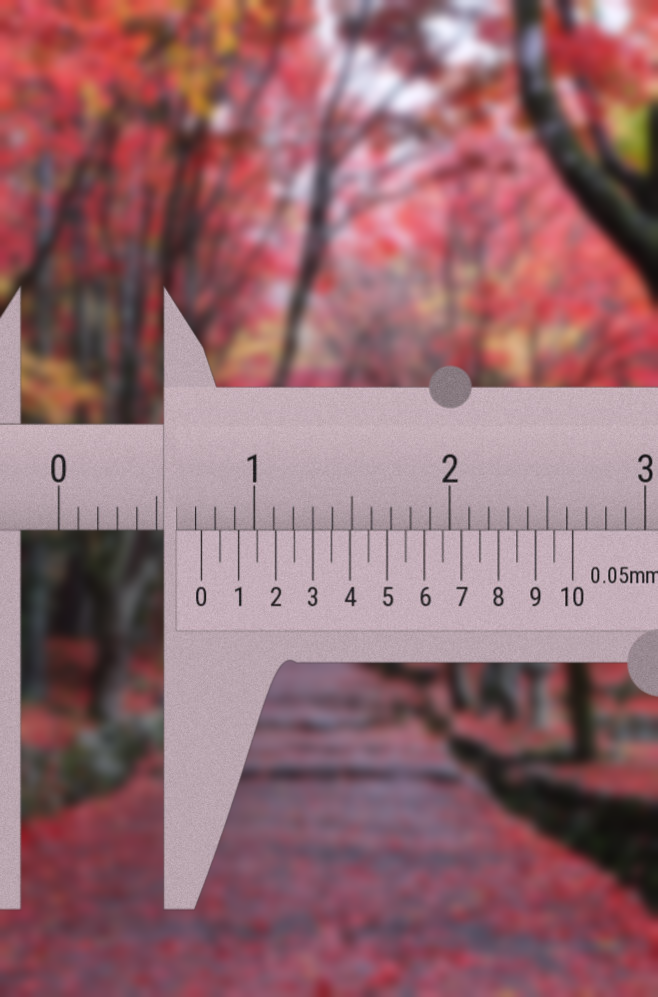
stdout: 7.3 mm
